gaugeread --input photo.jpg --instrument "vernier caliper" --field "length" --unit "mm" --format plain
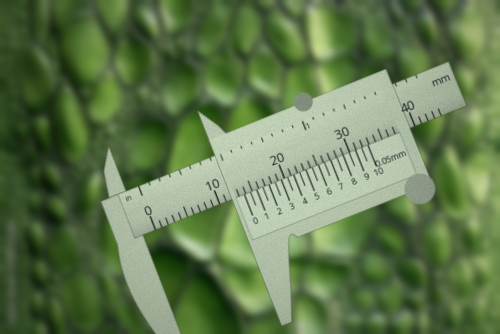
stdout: 13.8 mm
